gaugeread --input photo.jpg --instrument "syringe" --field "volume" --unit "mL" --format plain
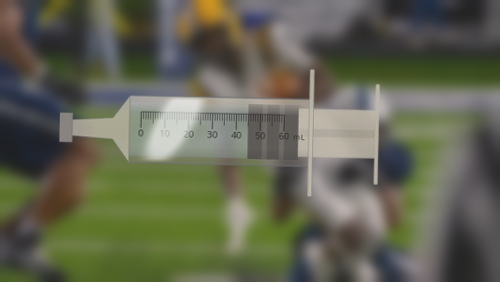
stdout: 45 mL
